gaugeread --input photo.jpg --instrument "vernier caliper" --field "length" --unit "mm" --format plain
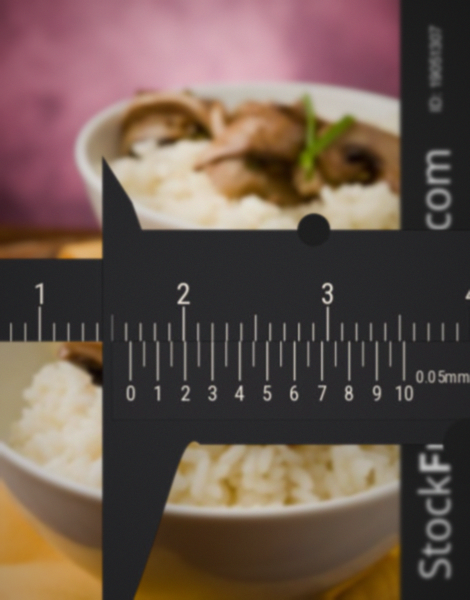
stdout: 16.3 mm
